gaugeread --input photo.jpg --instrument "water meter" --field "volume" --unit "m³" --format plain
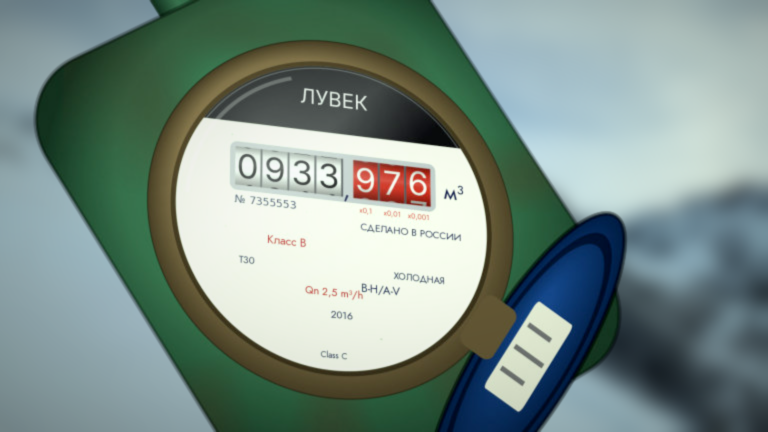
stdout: 933.976 m³
